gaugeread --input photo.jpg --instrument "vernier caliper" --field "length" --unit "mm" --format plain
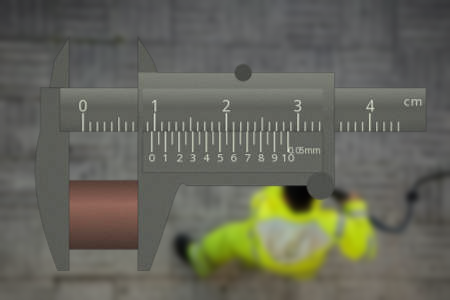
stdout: 9.6 mm
